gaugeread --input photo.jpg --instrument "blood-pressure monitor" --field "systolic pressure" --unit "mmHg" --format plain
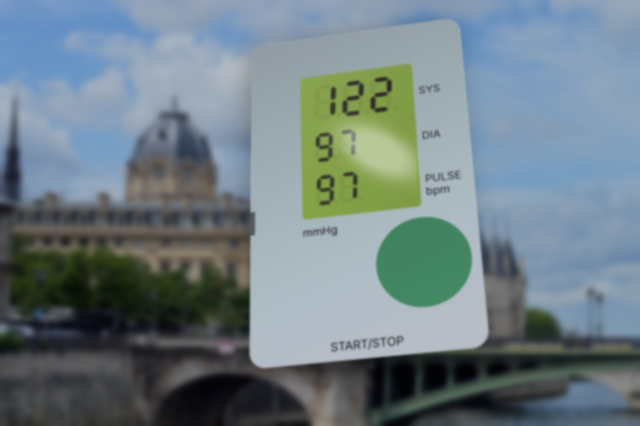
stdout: 122 mmHg
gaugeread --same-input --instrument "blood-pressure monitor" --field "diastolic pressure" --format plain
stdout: 97 mmHg
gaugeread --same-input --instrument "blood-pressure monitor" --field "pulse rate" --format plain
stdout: 97 bpm
